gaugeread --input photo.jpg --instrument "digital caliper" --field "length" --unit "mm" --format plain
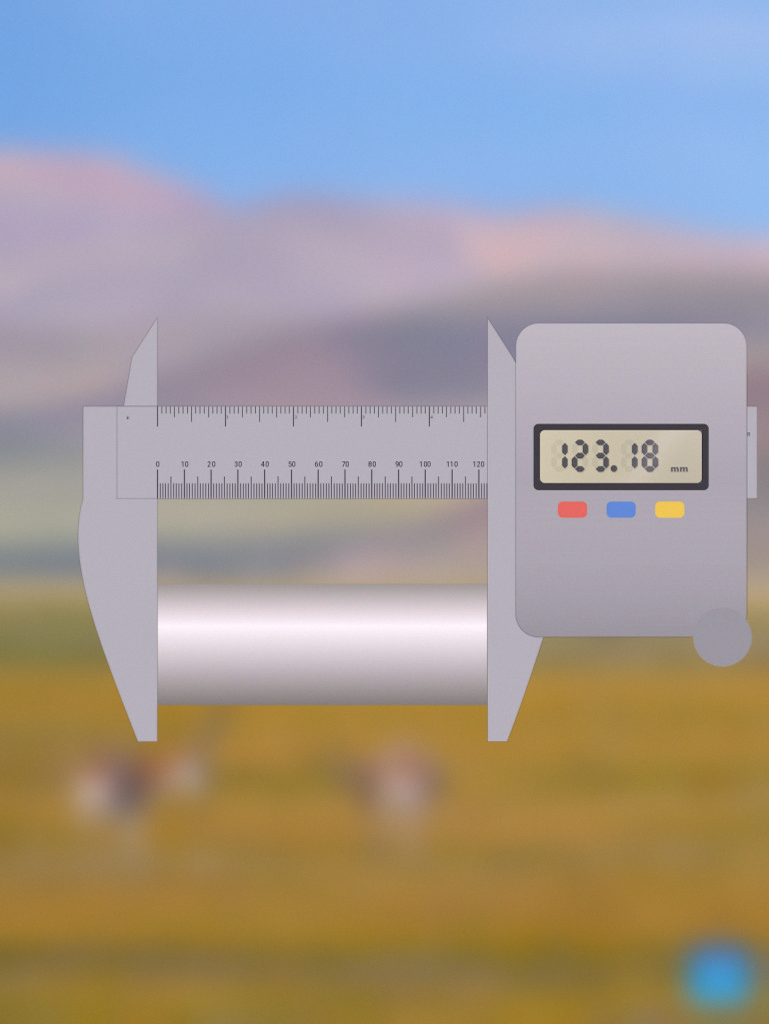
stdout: 123.18 mm
